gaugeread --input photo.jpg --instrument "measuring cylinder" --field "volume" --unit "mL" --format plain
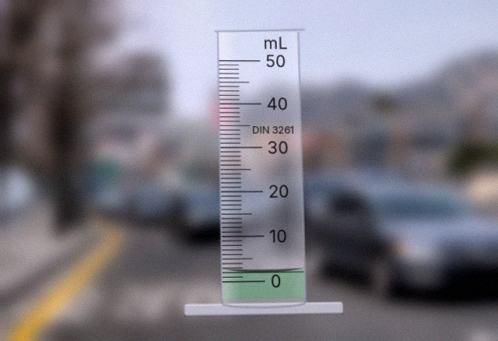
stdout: 2 mL
